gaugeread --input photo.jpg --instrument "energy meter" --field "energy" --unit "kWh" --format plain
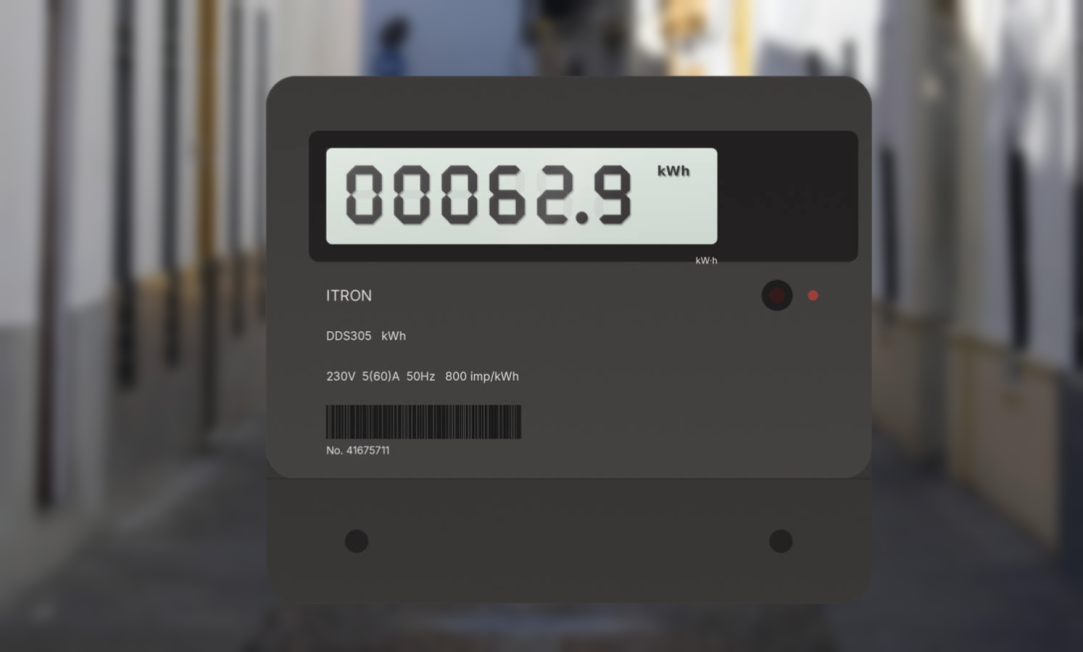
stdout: 62.9 kWh
